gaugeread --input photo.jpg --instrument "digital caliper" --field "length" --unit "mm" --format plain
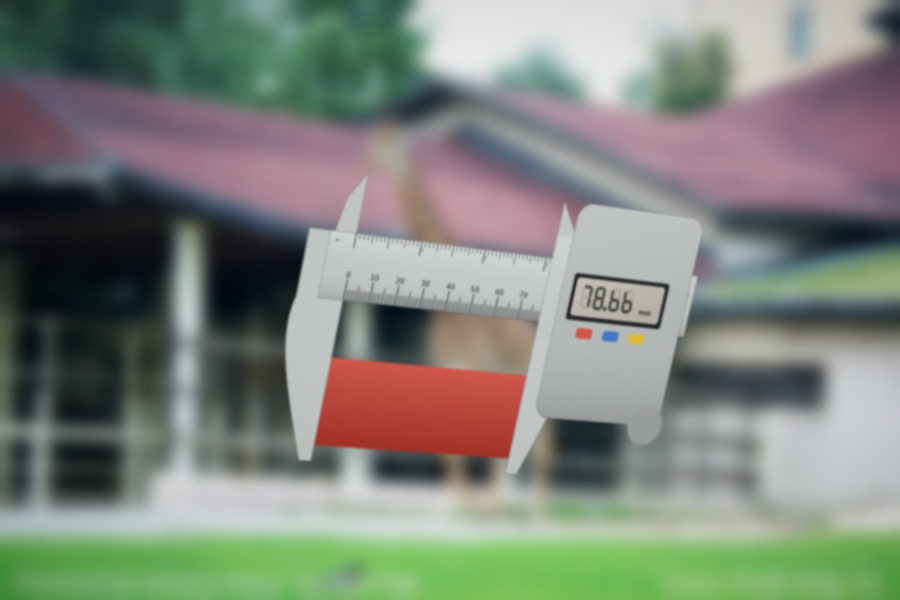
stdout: 78.66 mm
